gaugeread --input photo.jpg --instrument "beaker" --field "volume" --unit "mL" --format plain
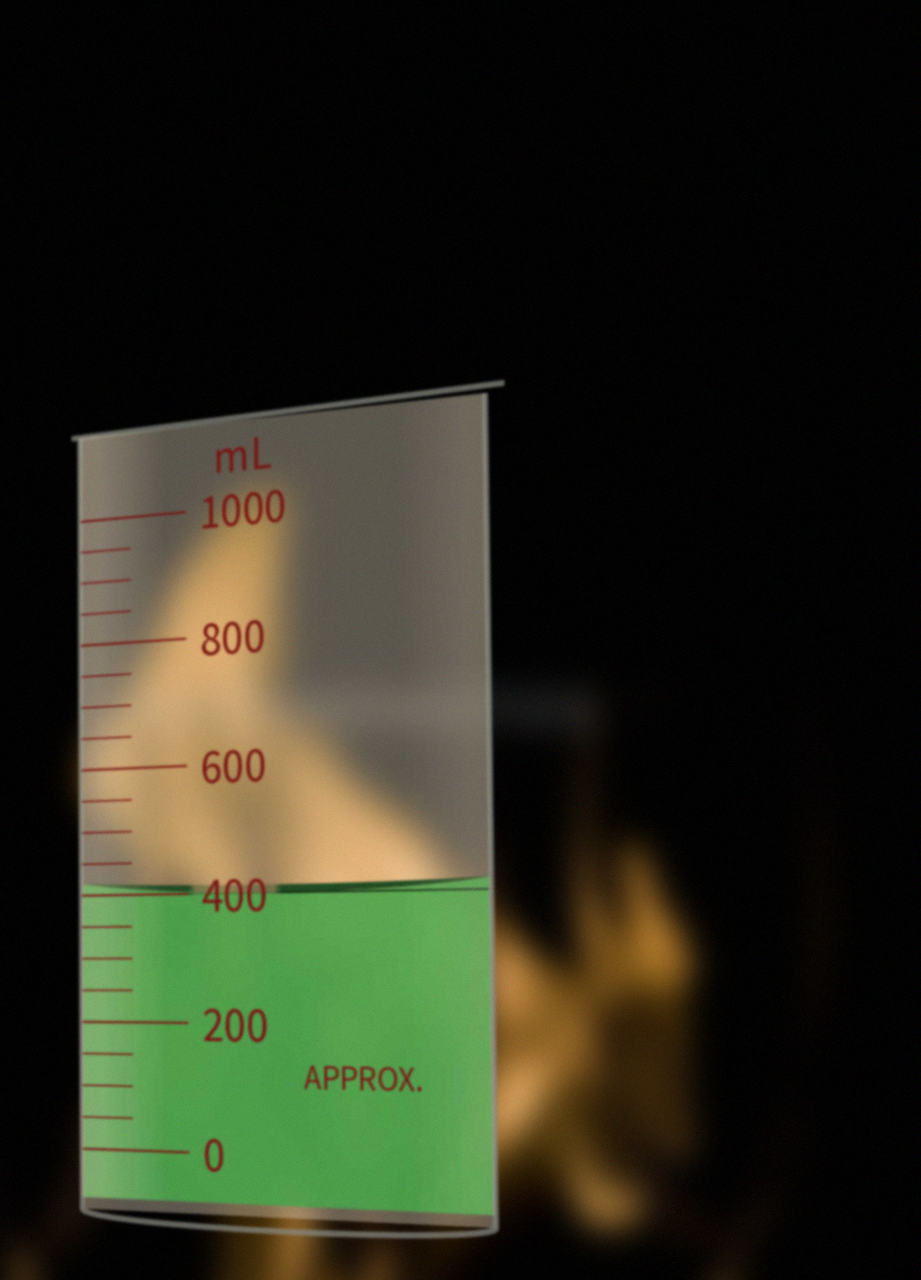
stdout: 400 mL
